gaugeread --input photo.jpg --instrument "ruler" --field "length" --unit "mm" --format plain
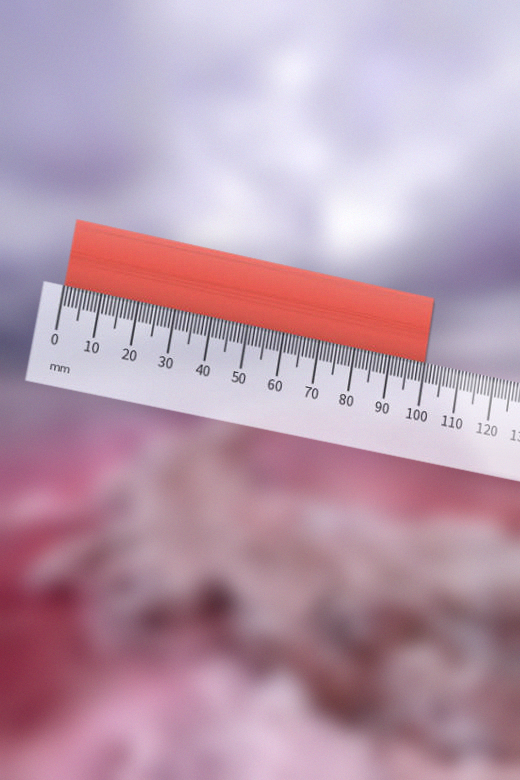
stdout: 100 mm
